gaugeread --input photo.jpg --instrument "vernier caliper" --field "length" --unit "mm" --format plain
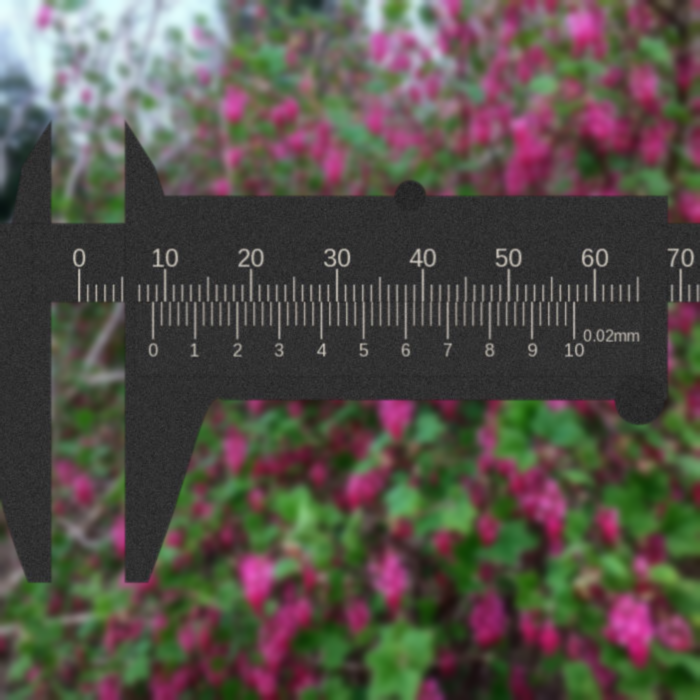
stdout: 8.6 mm
